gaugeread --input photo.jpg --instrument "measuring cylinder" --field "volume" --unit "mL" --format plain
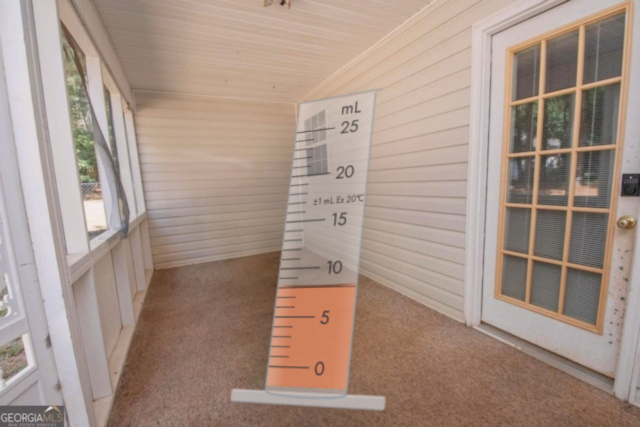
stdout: 8 mL
